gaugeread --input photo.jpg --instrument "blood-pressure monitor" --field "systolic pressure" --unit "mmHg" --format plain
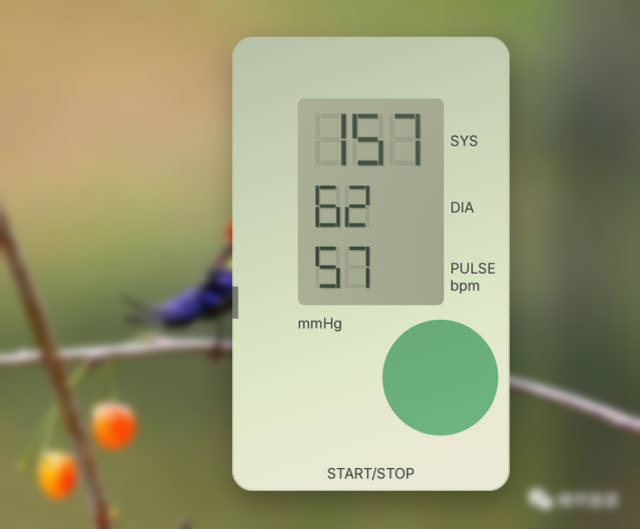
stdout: 157 mmHg
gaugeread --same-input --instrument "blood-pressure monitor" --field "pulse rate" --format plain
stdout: 57 bpm
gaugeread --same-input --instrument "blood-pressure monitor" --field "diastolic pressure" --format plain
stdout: 62 mmHg
